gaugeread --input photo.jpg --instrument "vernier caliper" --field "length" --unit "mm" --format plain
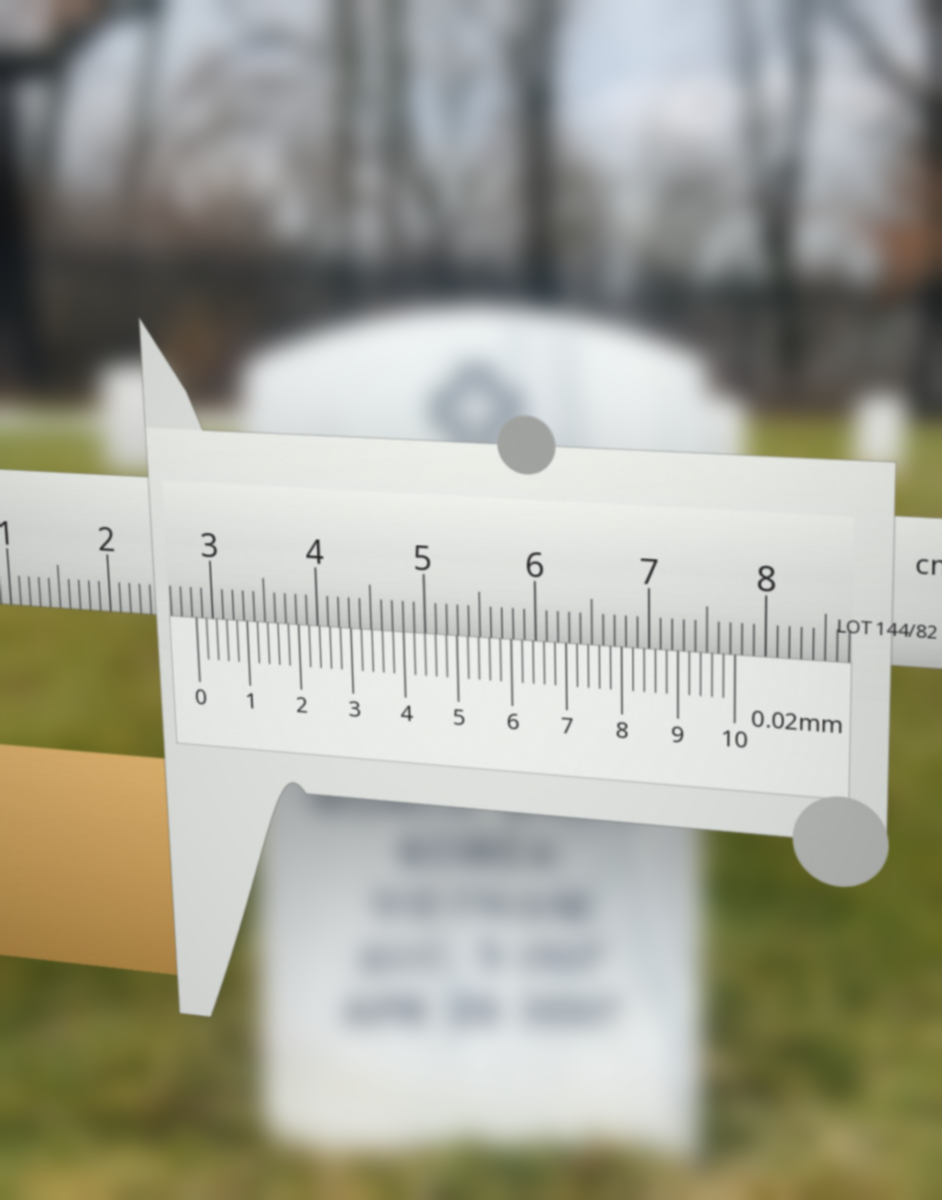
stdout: 28.4 mm
